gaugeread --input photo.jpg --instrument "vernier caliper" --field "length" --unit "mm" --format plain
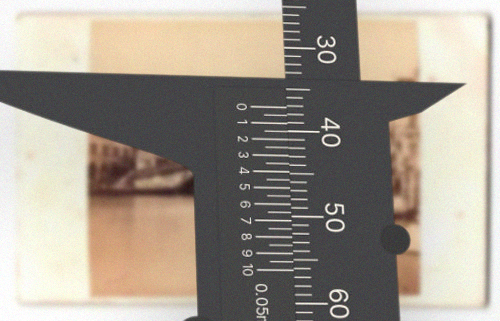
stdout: 37.2 mm
